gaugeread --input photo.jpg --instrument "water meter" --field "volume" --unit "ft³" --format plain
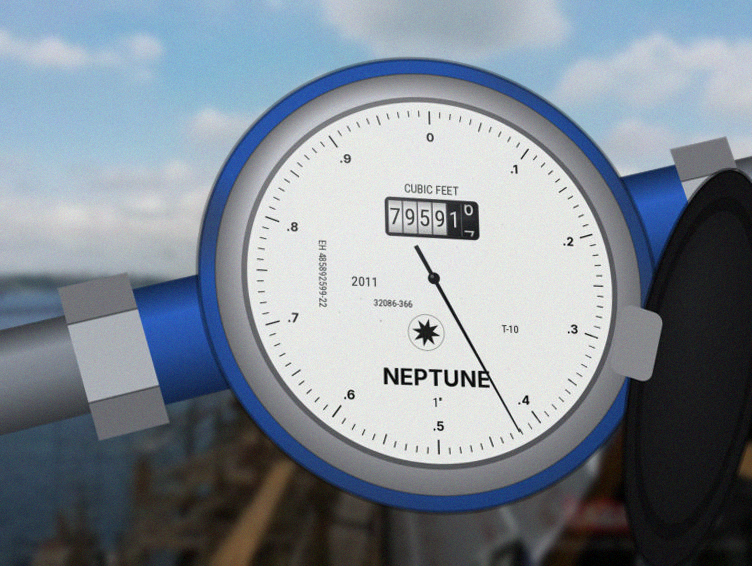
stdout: 795916.42 ft³
